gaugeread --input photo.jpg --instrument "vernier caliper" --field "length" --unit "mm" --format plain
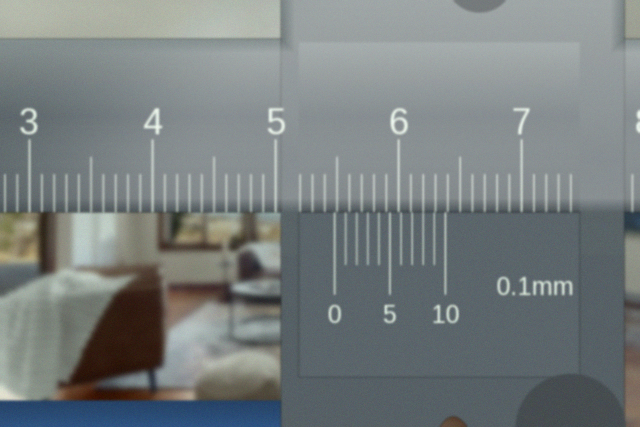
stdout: 54.8 mm
